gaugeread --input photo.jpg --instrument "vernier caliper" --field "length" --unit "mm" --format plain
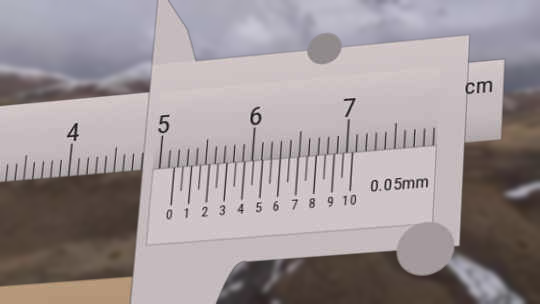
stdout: 51.6 mm
